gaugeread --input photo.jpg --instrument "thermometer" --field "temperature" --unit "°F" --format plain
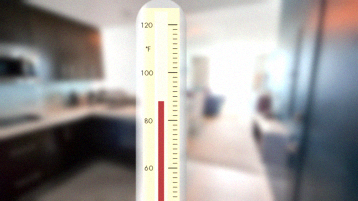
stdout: 88 °F
